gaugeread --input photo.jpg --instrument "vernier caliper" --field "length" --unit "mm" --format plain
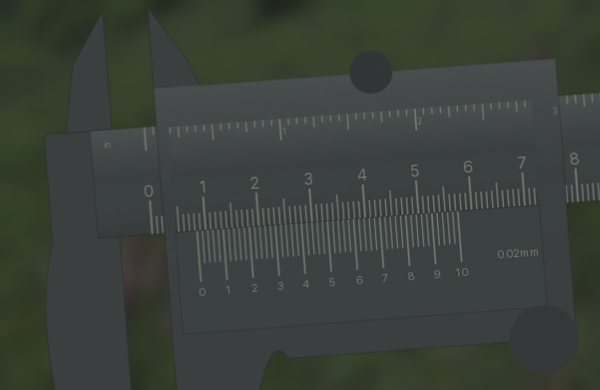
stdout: 8.4 mm
